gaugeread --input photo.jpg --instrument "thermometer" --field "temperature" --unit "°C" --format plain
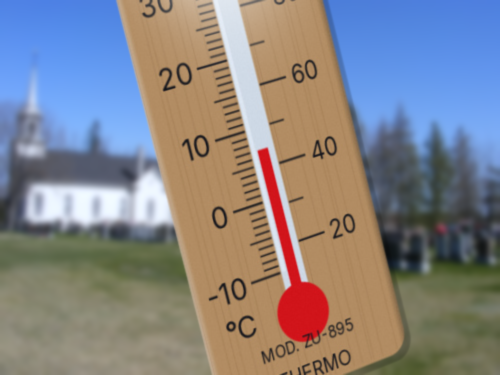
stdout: 7 °C
